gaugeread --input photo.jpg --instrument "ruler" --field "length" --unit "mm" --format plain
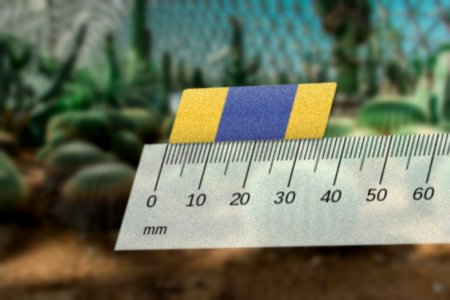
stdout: 35 mm
